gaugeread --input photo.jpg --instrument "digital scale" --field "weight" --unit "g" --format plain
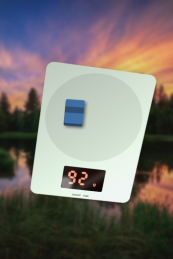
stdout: 92 g
